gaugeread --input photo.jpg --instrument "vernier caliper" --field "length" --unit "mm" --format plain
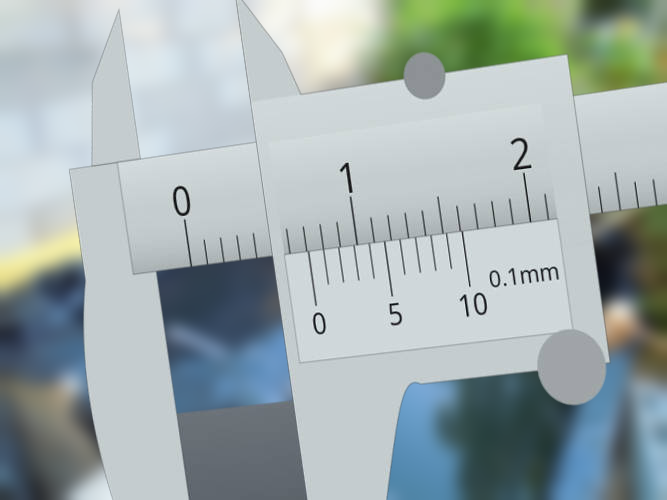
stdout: 7.1 mm
